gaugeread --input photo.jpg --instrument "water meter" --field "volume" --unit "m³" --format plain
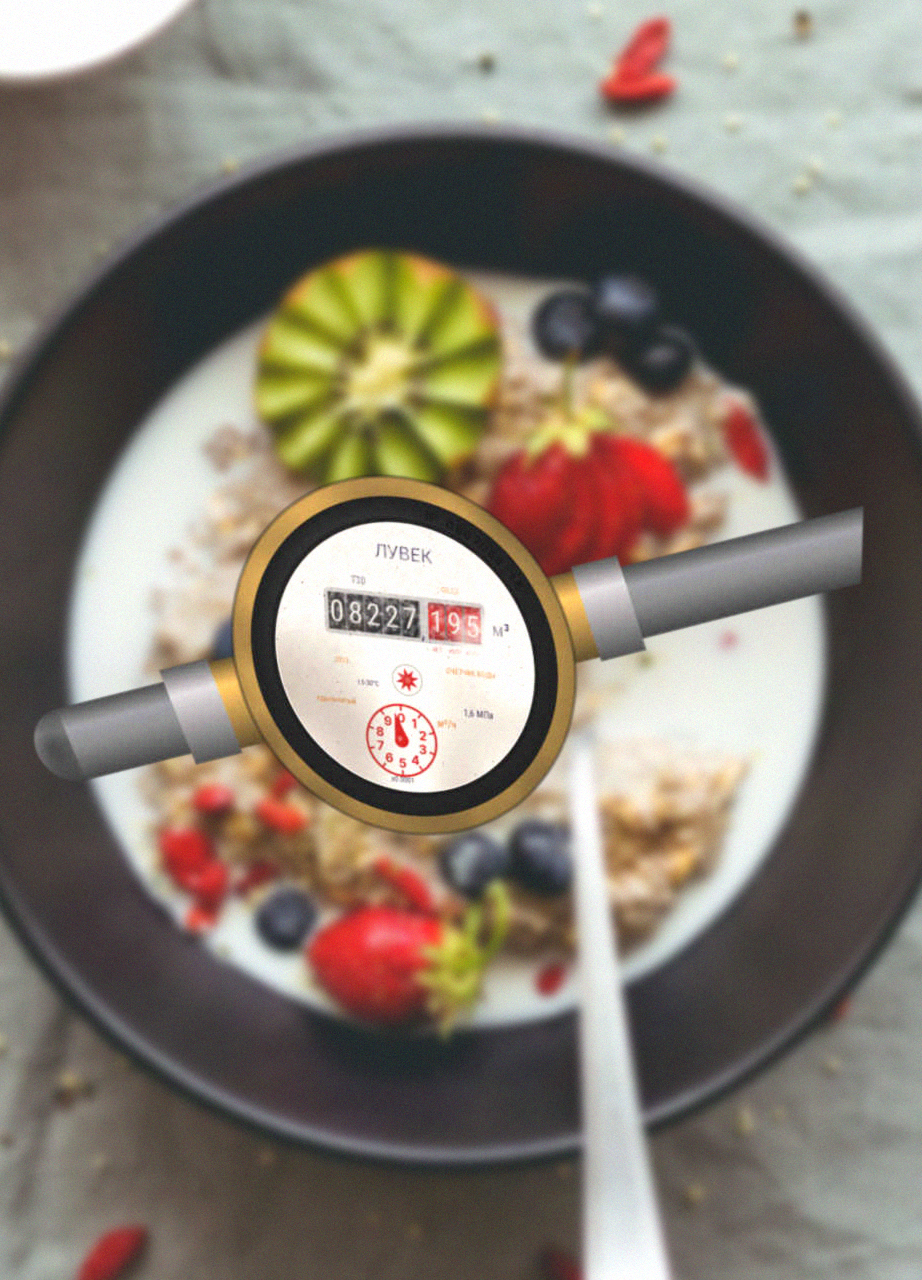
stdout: 8227.1949 m³
